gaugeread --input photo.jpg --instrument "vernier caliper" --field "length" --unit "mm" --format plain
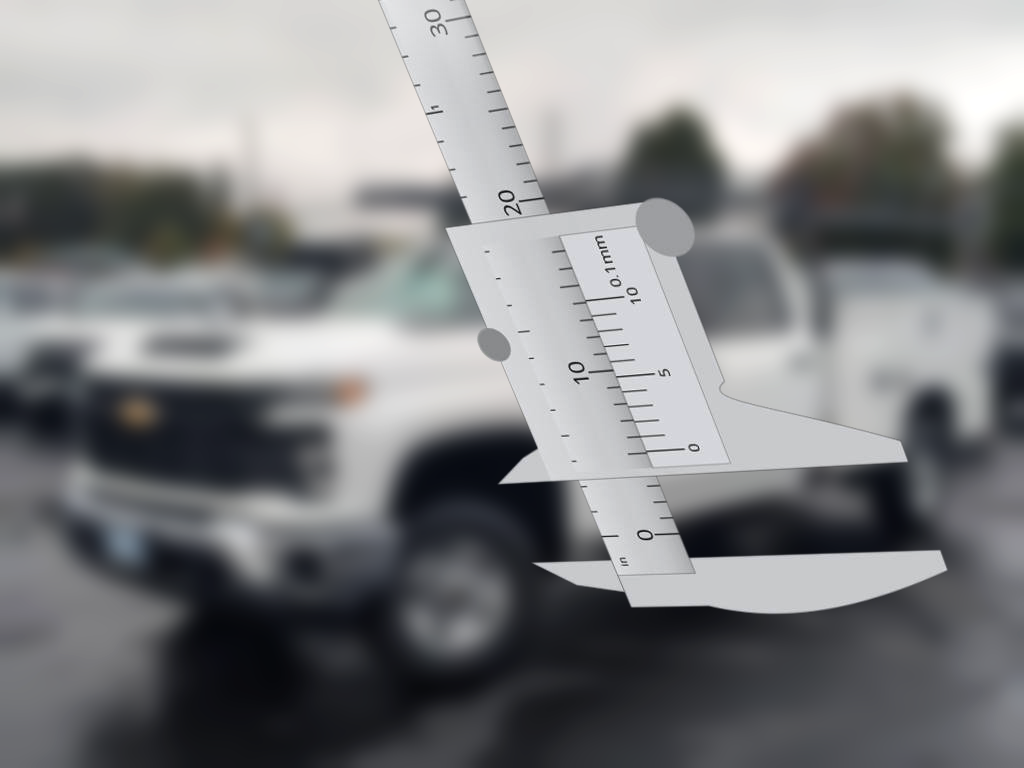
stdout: 5.1 mm
